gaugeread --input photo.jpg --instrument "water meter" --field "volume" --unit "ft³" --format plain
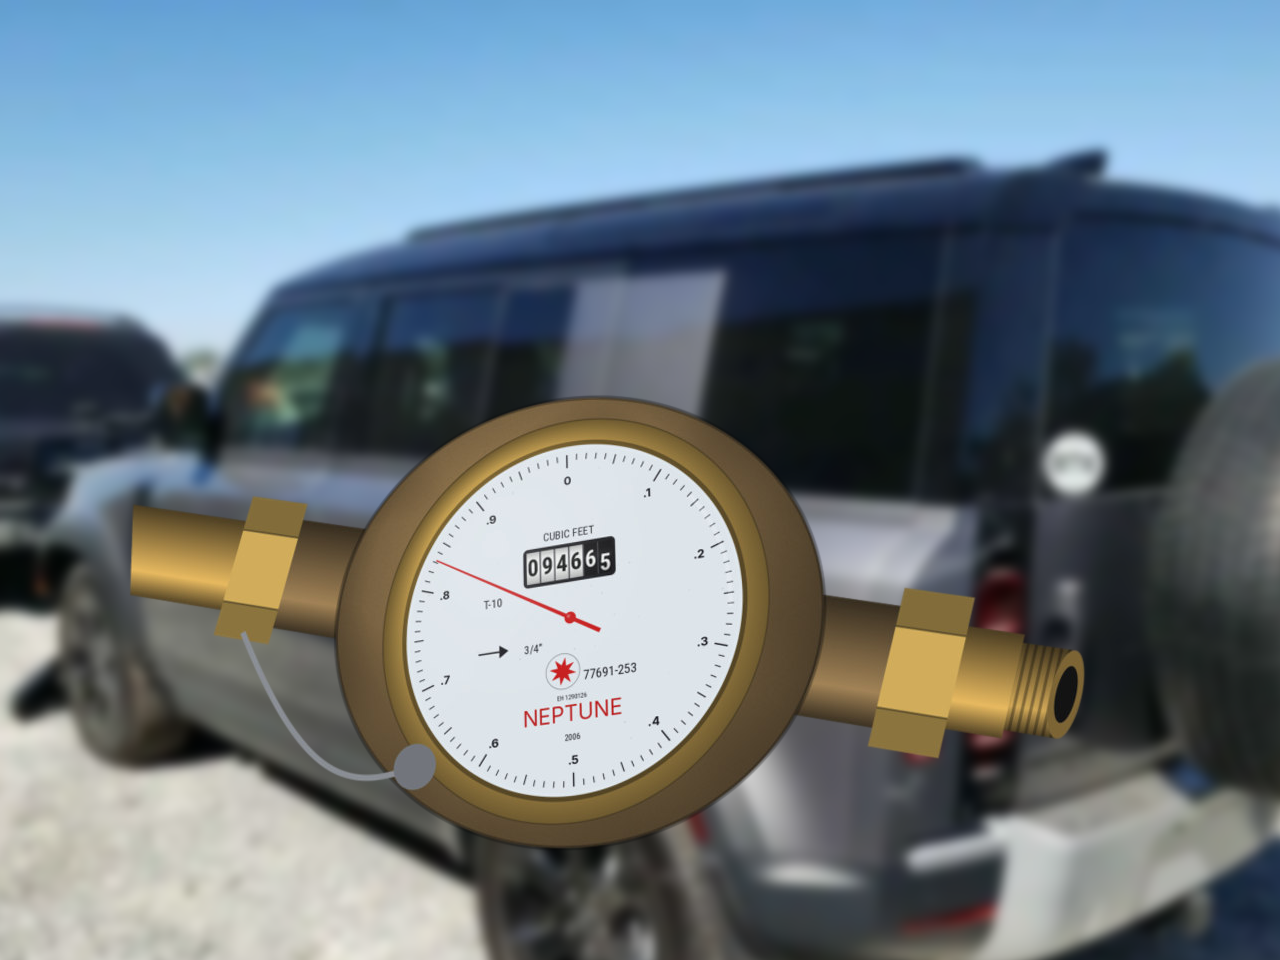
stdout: 94664.83 ft³
